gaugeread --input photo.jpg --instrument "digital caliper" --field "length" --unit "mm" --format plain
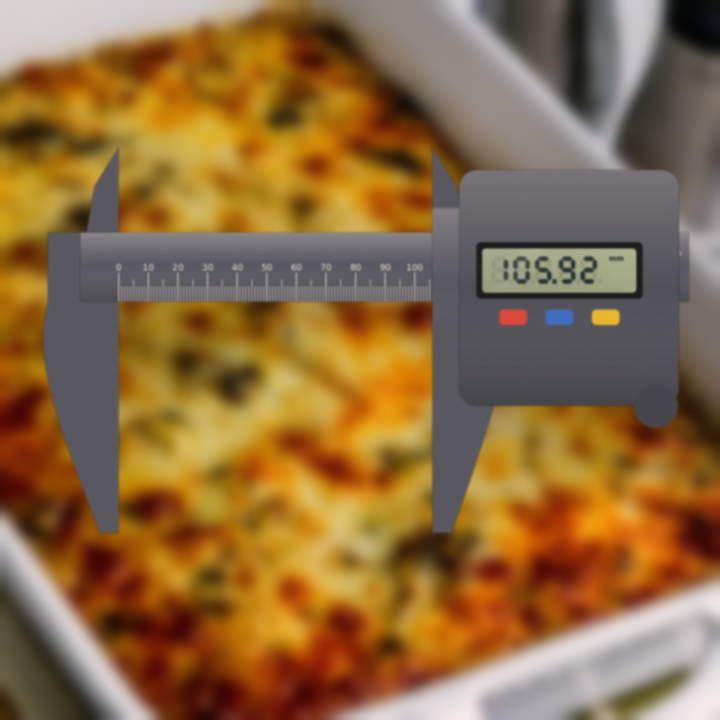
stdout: 105.92 mm
